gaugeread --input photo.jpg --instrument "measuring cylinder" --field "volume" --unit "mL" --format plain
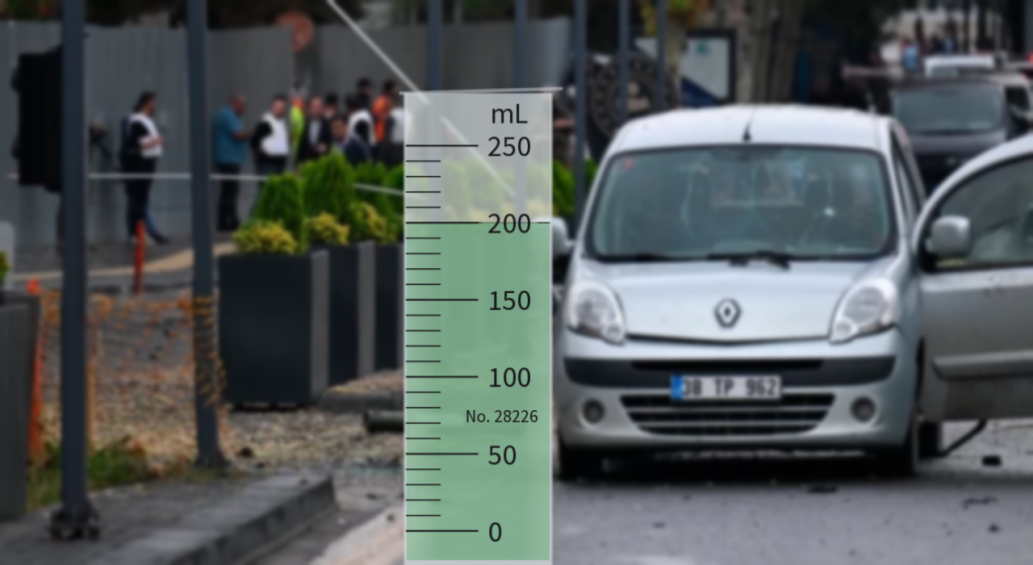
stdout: 200 mL
